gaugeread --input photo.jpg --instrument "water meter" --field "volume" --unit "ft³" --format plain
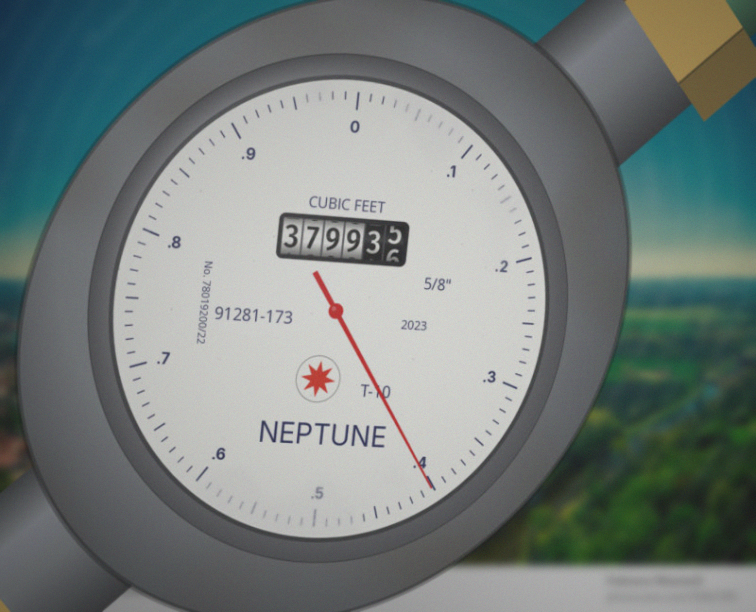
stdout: 379935.40 ft³
